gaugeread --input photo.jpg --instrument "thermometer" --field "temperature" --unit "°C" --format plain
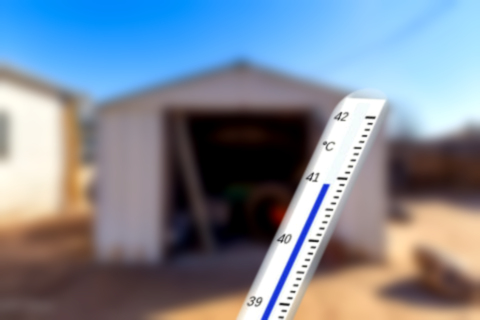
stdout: 40.9 °C
